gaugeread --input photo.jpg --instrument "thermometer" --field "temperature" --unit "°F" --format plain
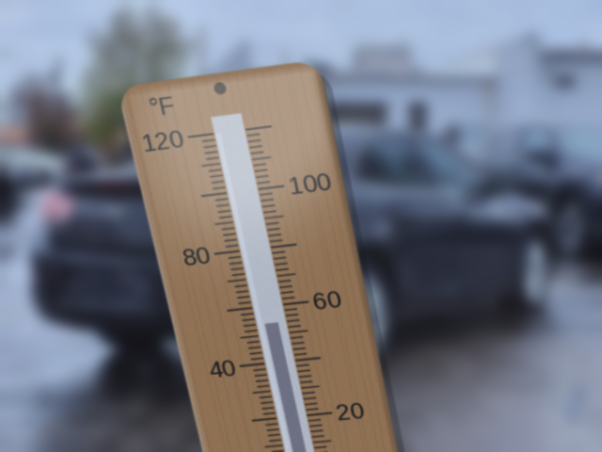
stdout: 54 °F
